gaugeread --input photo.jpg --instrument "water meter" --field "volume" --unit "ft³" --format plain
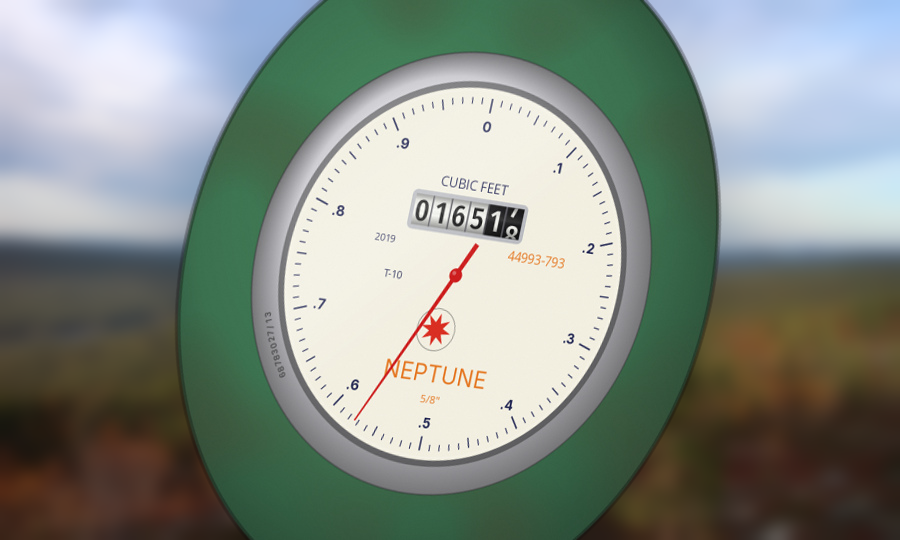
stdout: 16517.57 ft³
